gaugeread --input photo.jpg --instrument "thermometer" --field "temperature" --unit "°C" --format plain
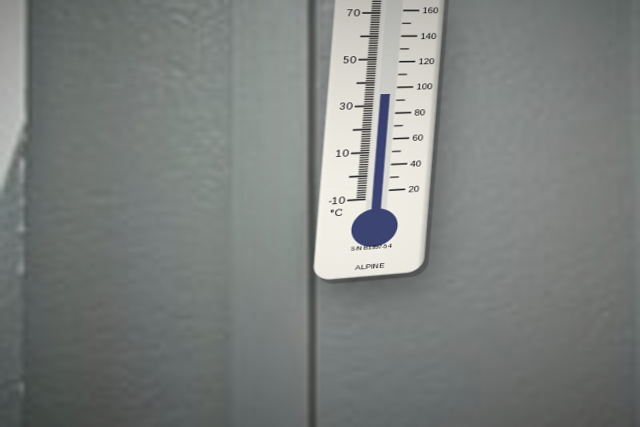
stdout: 35 °C
